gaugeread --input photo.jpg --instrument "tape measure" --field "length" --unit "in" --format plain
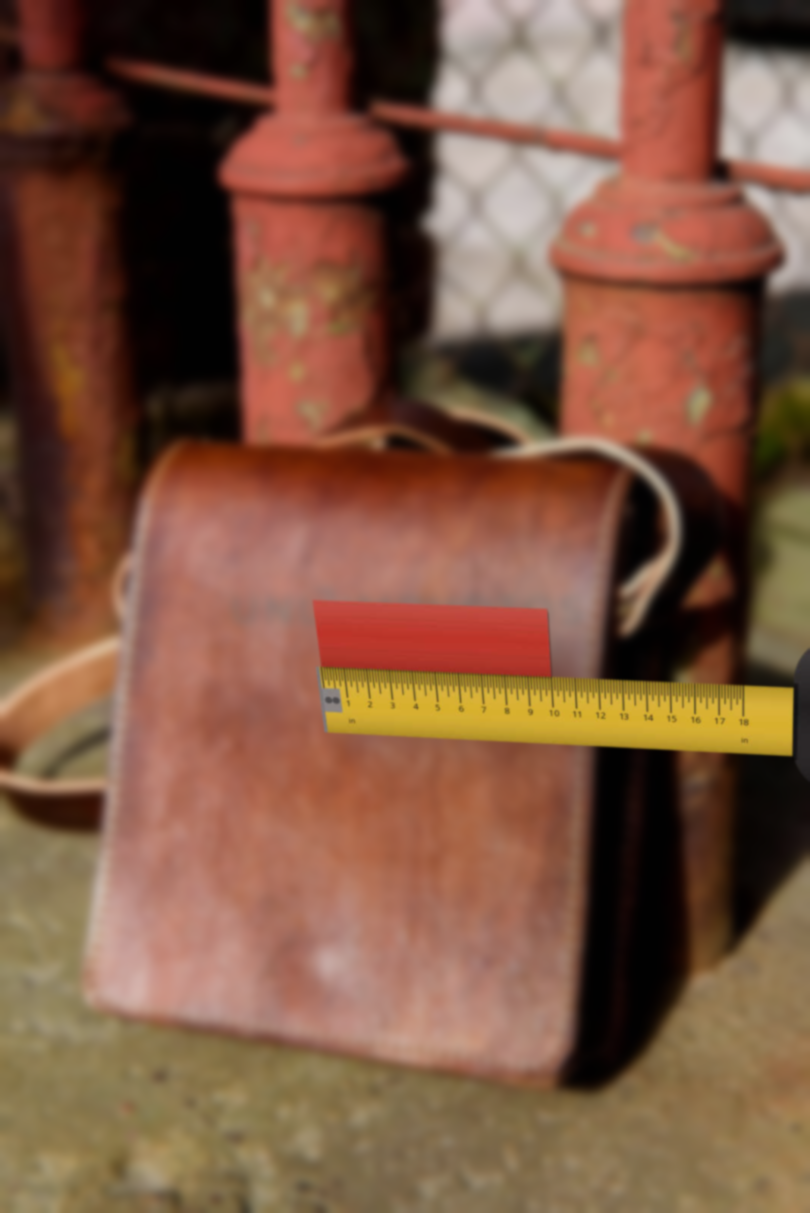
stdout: 10 in
